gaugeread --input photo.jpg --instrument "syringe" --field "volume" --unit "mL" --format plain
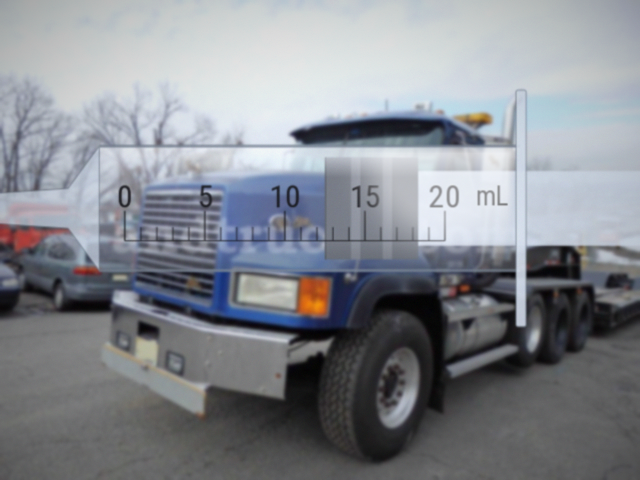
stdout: 12.5 mL
